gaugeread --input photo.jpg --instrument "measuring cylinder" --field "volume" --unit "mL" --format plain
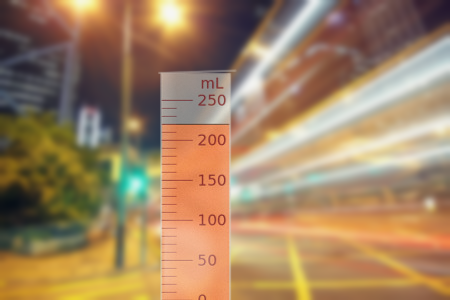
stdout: 220 mL
